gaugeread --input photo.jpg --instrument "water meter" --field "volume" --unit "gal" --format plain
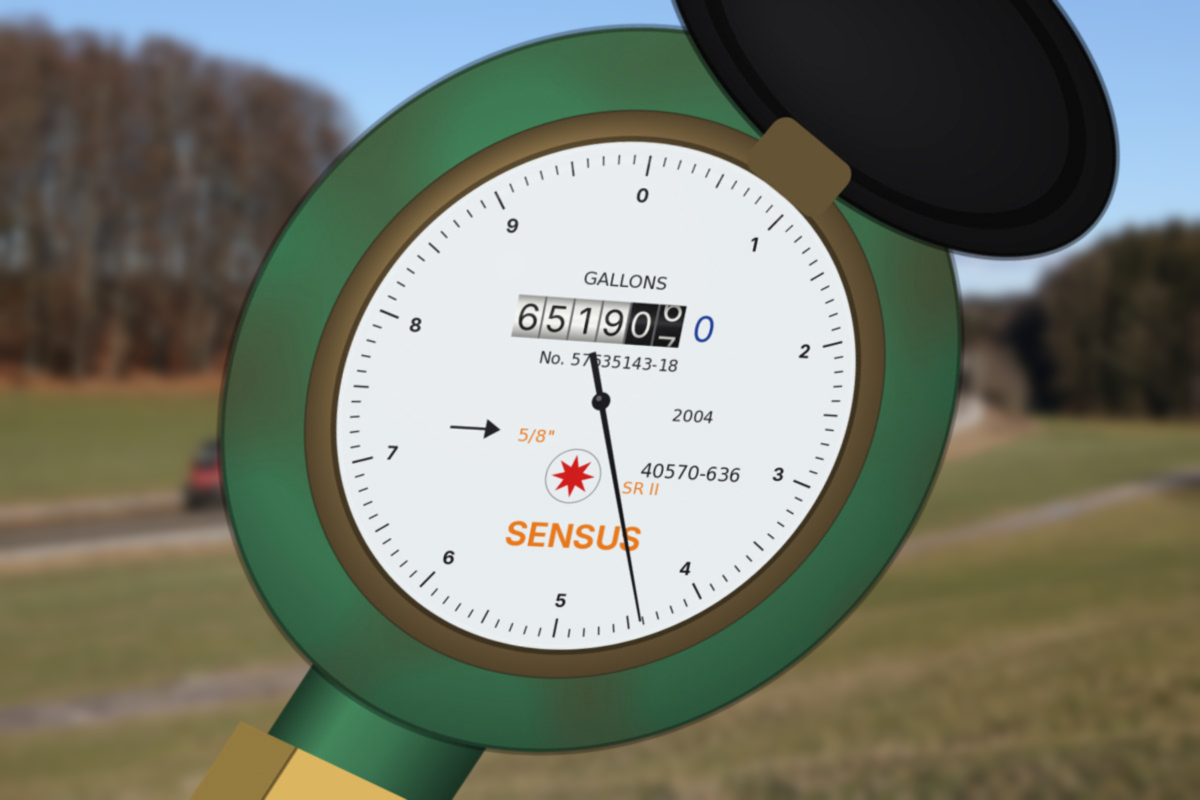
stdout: 6519064.4 gal
